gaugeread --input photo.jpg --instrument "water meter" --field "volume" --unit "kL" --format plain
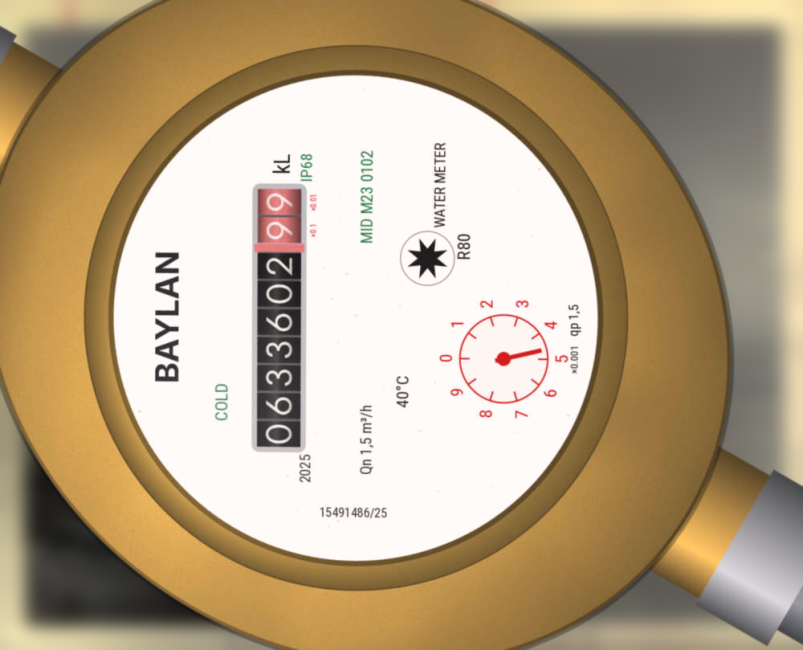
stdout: 633602.994 kL
